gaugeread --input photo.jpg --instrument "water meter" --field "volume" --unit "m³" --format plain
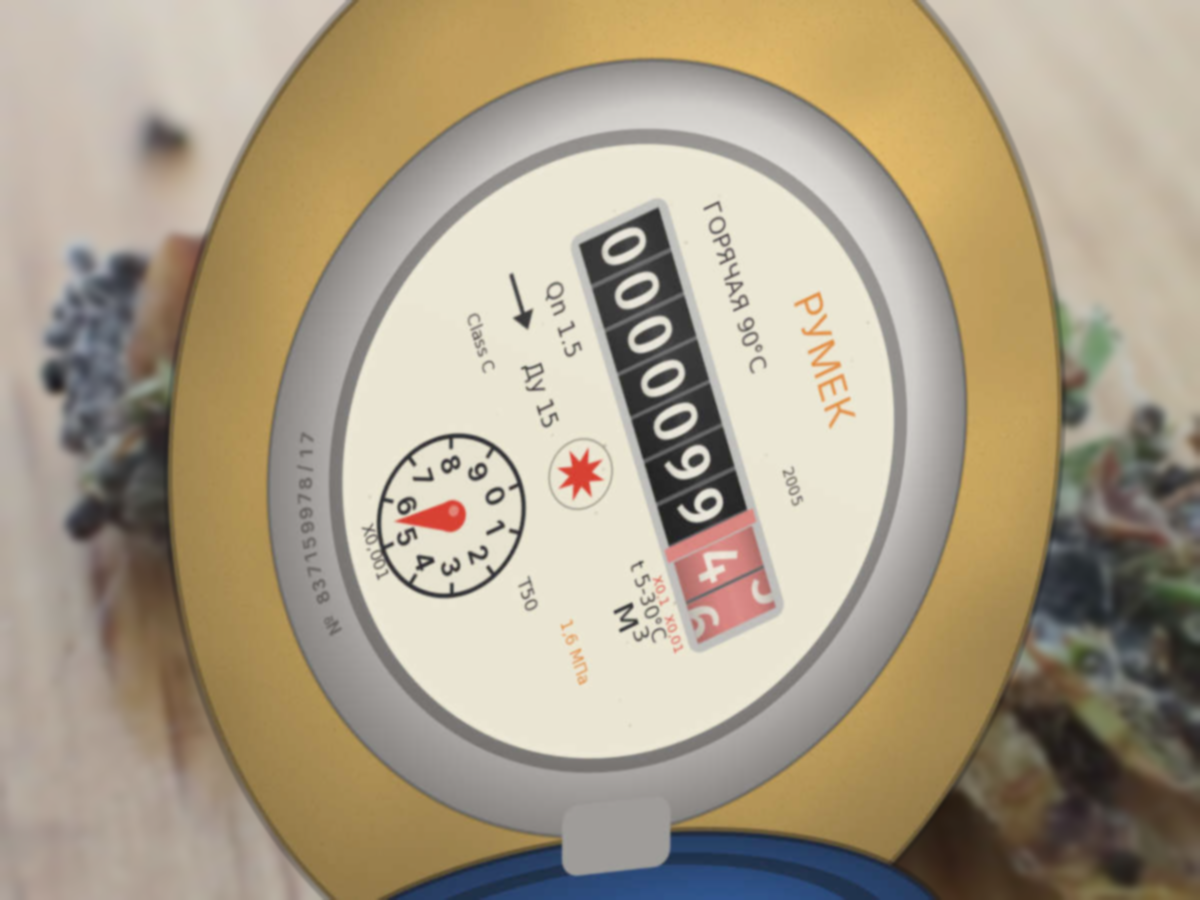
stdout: 99.455 m³
